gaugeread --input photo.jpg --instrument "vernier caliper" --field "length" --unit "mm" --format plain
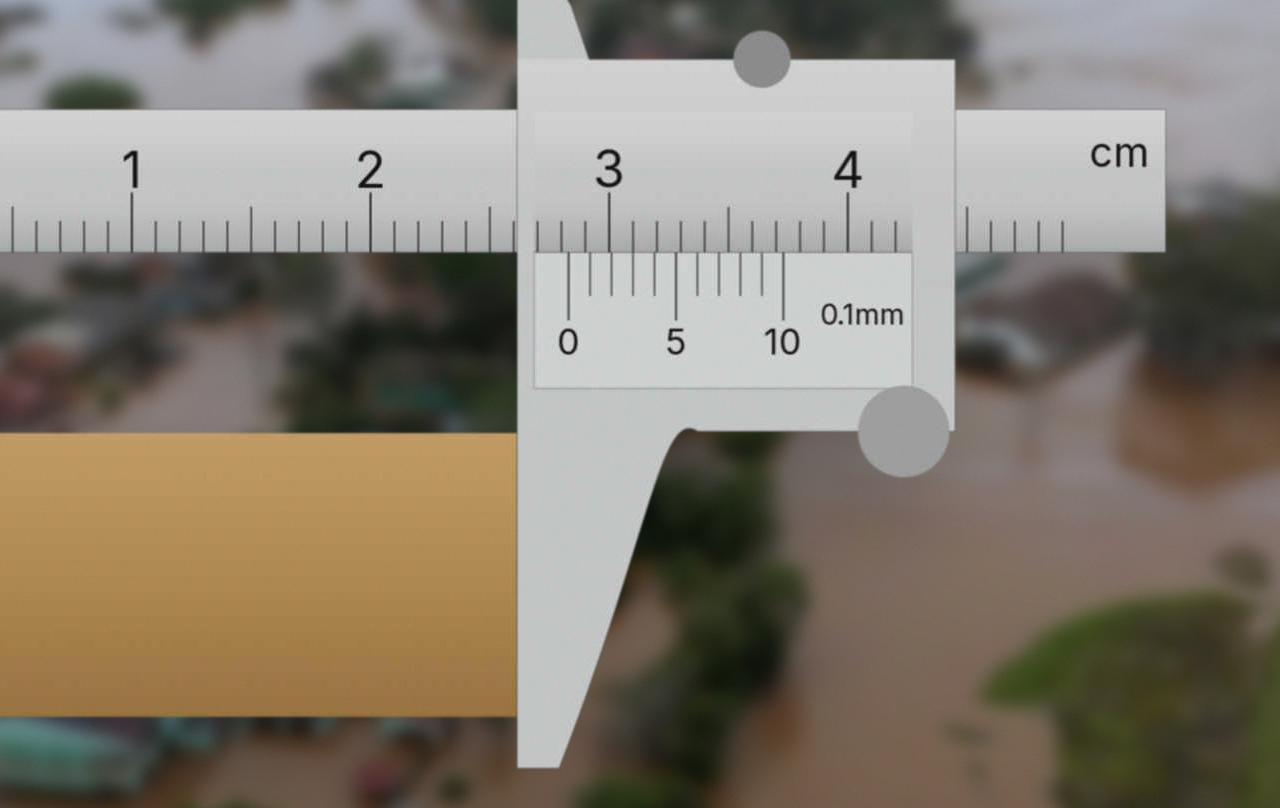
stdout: 28.3 mm
